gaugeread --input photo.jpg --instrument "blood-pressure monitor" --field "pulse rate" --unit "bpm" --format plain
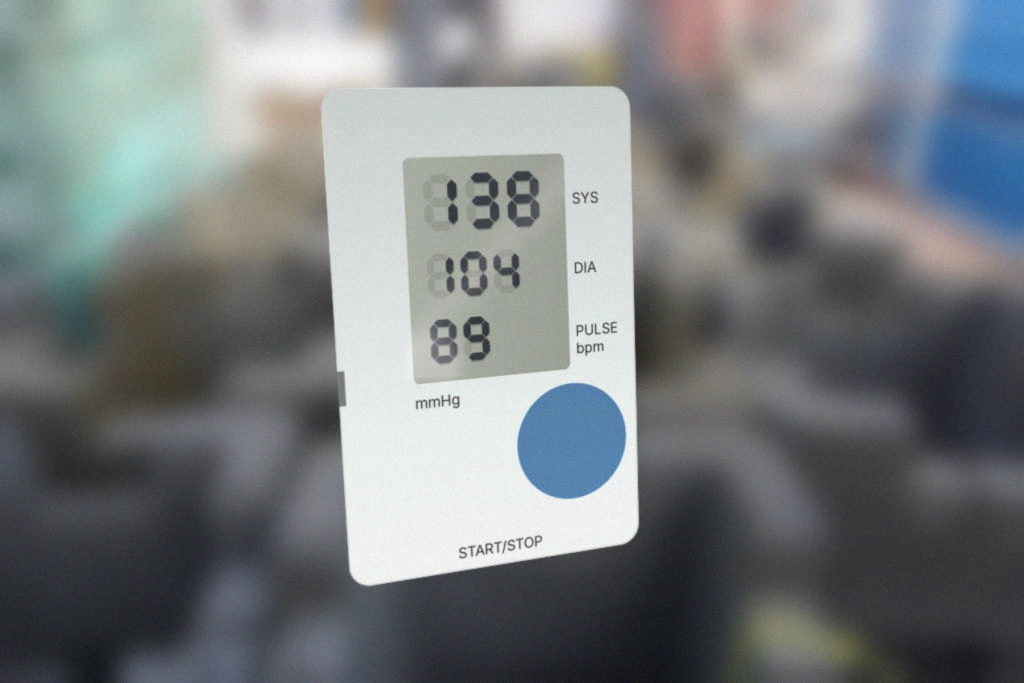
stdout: 89 bpm
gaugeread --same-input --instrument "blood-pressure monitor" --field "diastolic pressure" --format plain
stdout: 104 mmHg
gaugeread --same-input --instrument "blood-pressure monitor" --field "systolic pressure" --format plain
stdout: 138 mmHg
